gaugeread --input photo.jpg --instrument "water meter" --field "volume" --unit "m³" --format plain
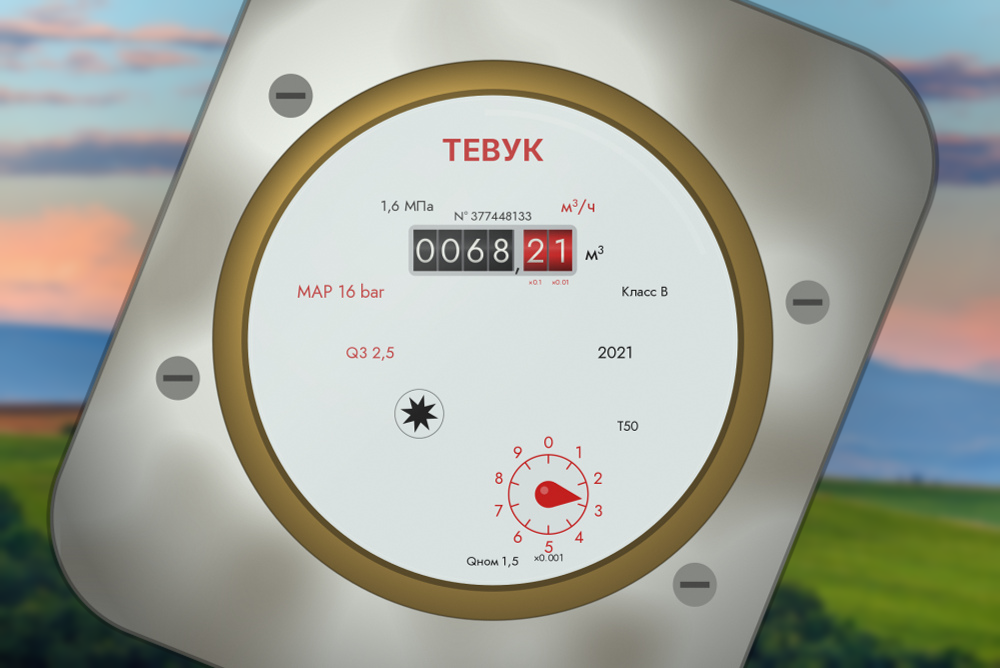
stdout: 68.212 m³
